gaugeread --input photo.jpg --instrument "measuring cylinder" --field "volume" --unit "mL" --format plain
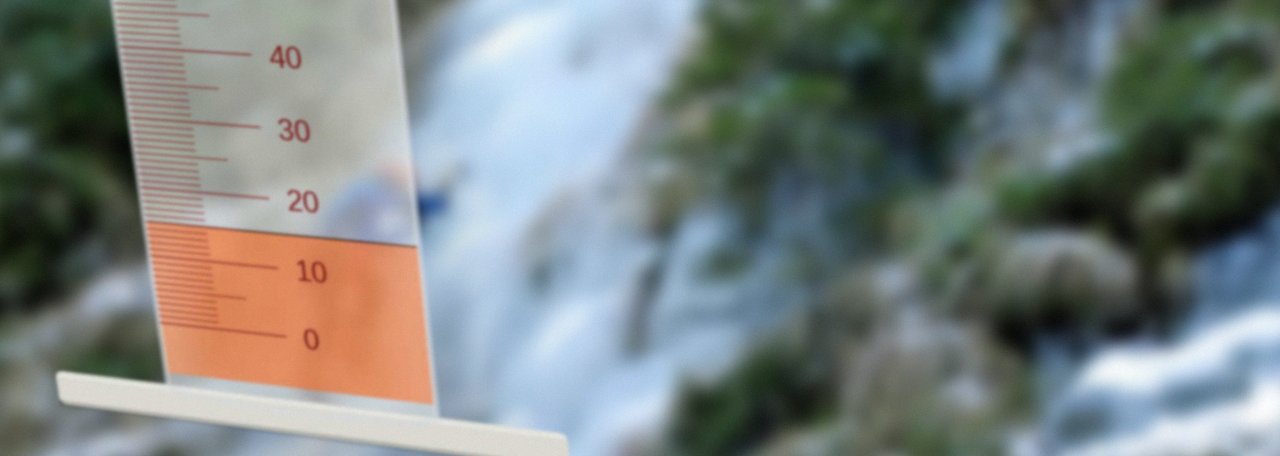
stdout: 15 mL
